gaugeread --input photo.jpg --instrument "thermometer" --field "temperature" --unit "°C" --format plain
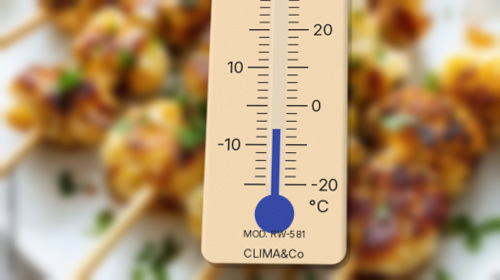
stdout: -6 °C
